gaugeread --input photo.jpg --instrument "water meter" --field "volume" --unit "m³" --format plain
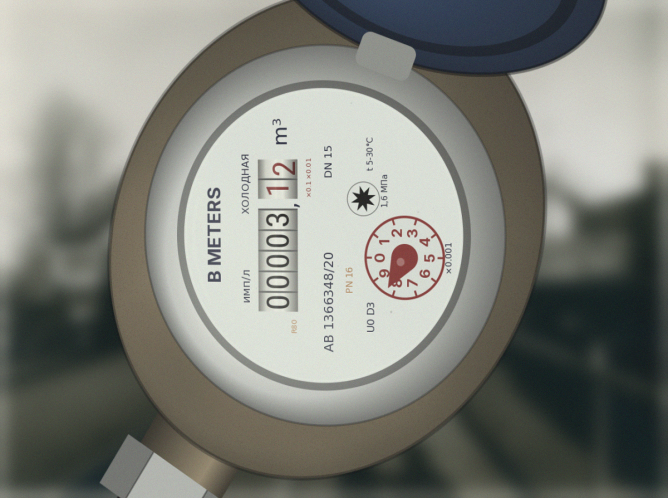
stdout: 3.118 m³
